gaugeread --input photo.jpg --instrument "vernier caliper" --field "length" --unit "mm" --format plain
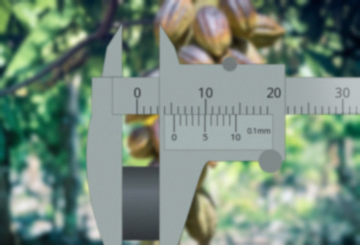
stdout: 5.4 mm
